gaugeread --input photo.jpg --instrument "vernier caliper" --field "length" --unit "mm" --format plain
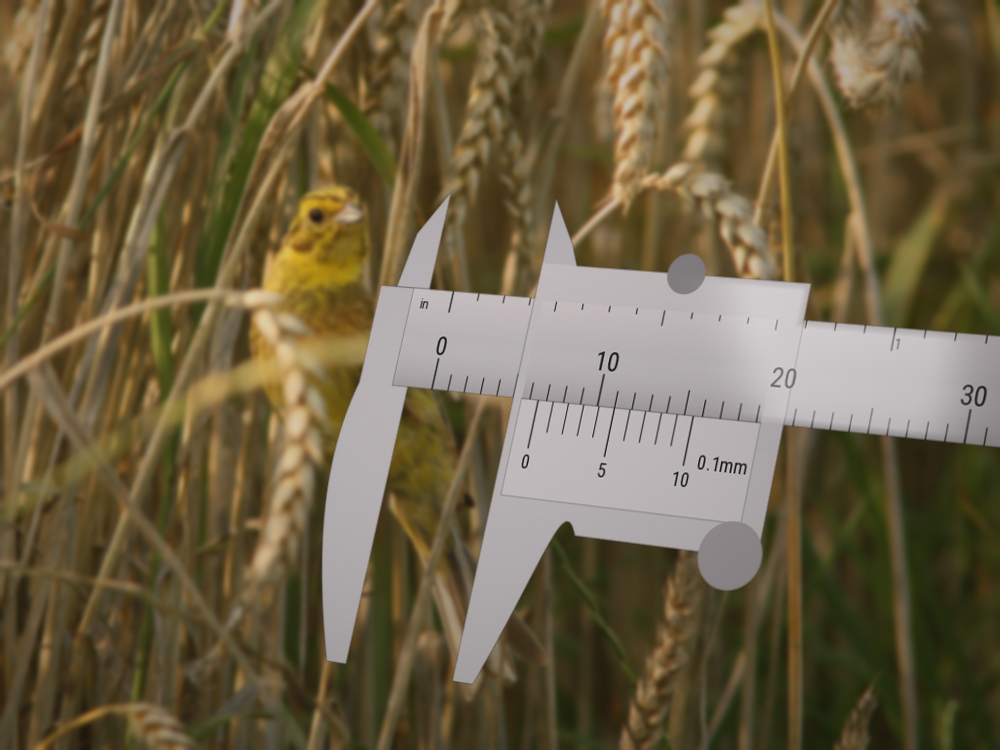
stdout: 6.5 mm
